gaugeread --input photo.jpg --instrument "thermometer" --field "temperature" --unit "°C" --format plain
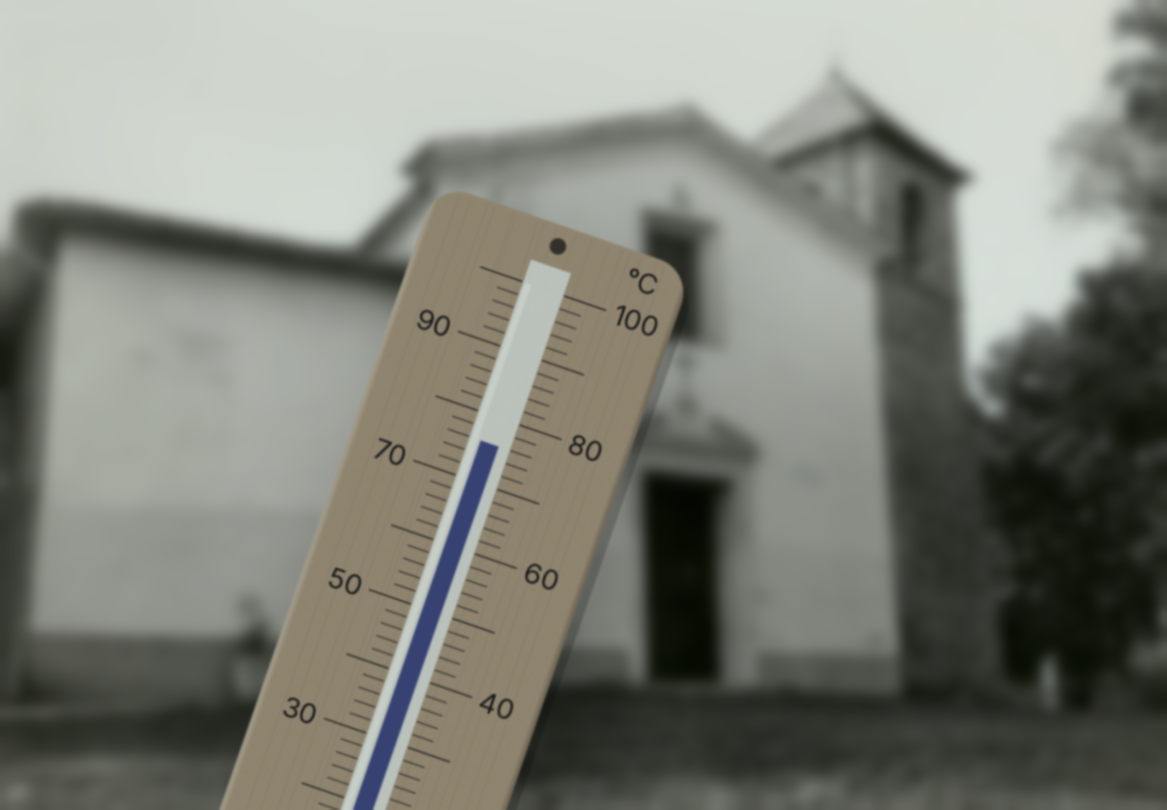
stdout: 76 °C
